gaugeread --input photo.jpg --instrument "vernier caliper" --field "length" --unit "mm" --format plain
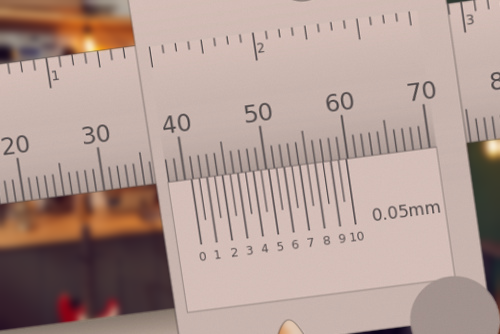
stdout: 40.8 mm
